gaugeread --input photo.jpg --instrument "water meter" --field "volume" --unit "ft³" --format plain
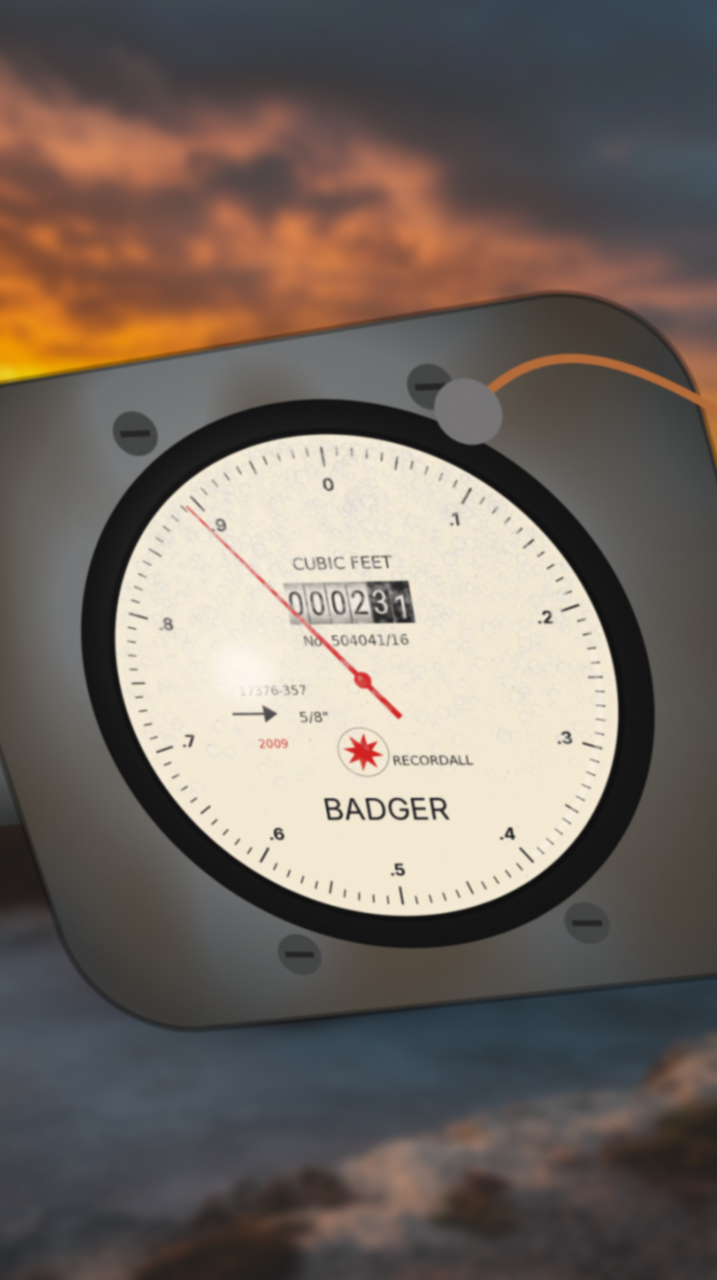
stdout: 230.89 ft³
